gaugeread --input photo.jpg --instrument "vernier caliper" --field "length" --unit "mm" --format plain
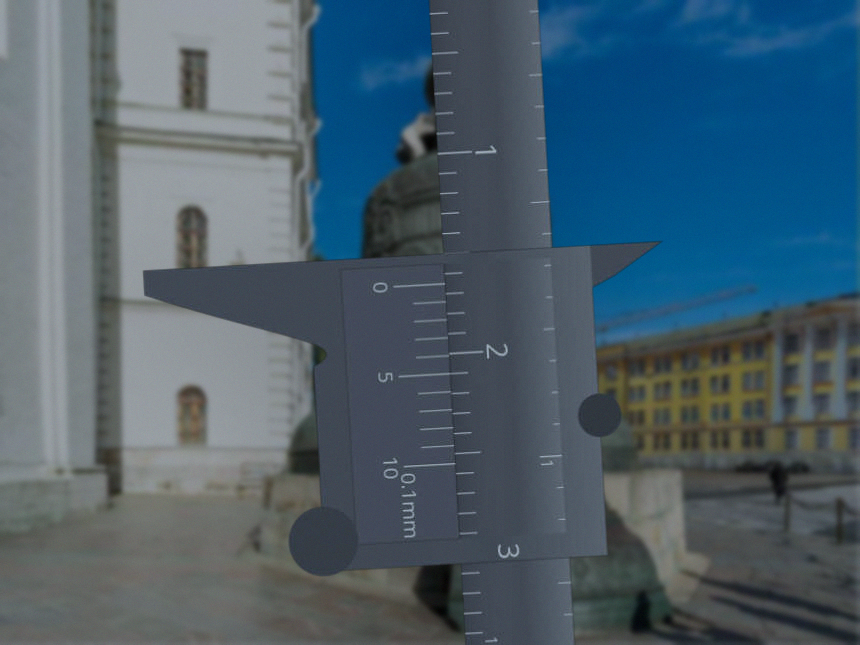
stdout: 16.5 mm
